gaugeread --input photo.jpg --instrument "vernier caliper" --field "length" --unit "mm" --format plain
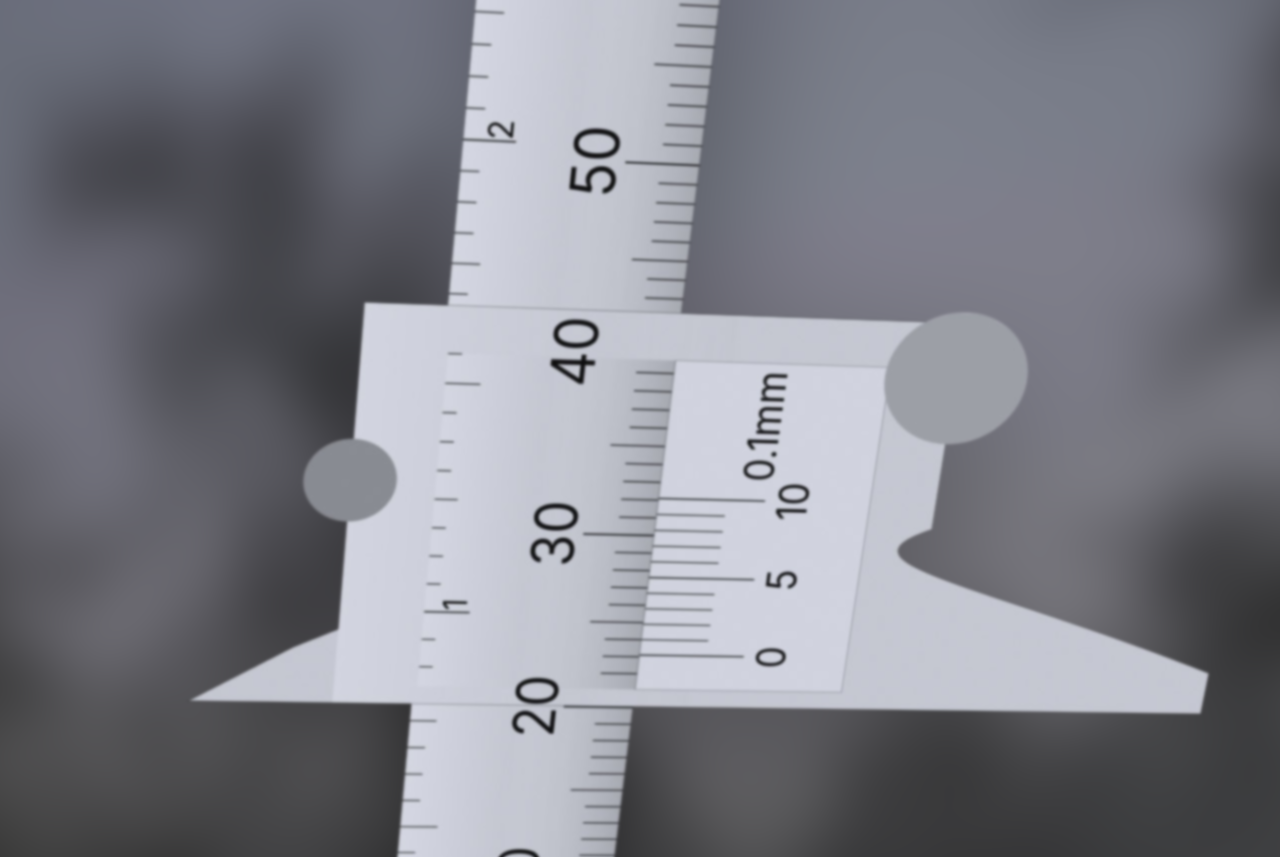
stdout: 23.1 mm
